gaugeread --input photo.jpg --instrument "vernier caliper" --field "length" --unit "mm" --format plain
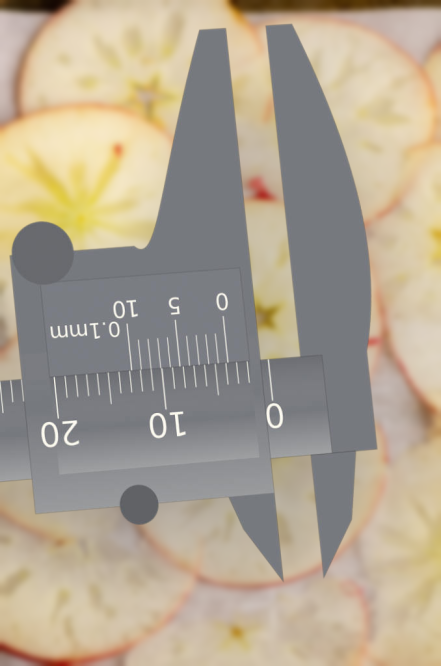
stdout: 3.8 mm
